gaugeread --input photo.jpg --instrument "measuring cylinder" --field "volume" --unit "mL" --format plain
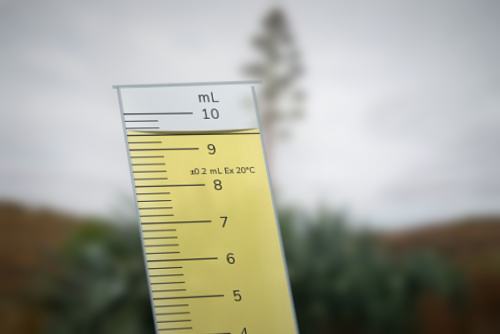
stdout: 9.4 mL
